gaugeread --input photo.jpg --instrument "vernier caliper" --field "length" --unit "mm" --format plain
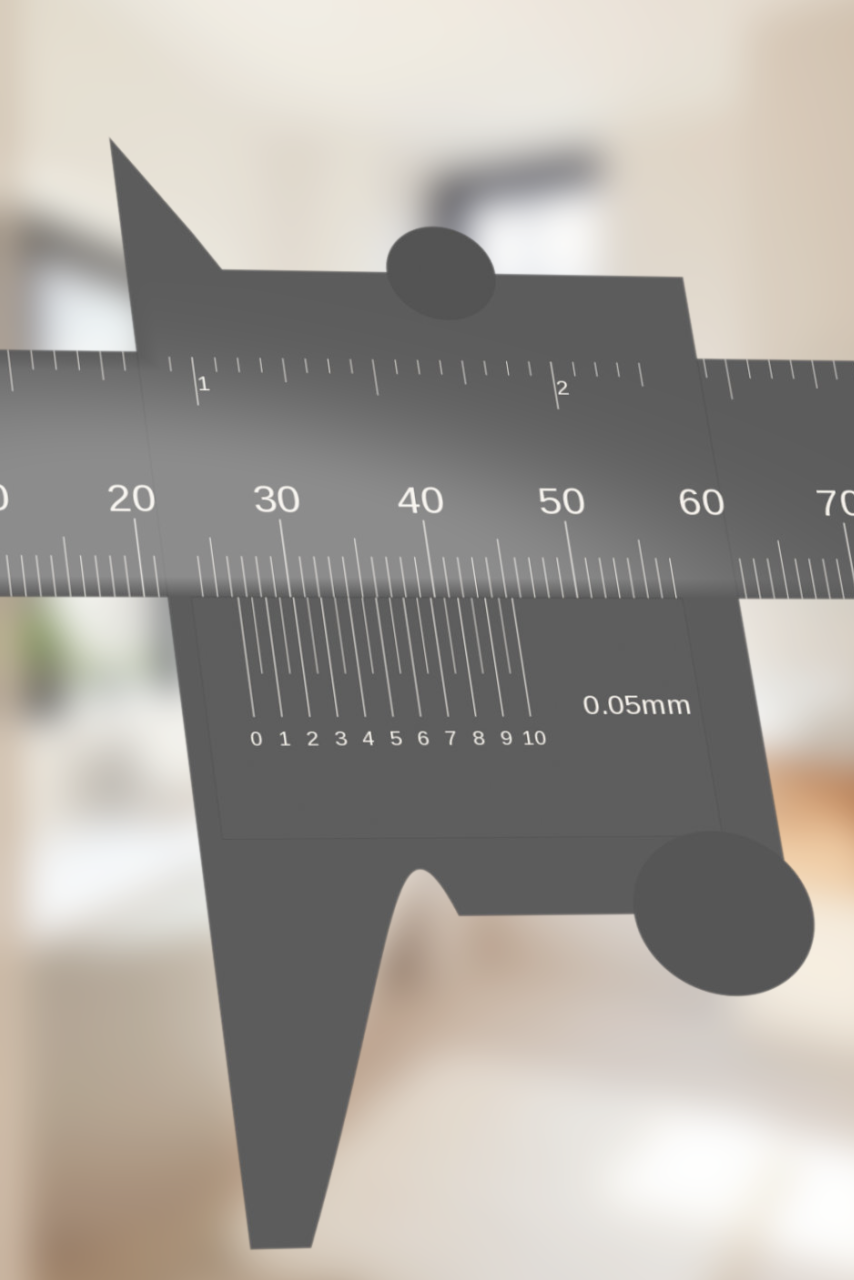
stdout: 26.4 mm
